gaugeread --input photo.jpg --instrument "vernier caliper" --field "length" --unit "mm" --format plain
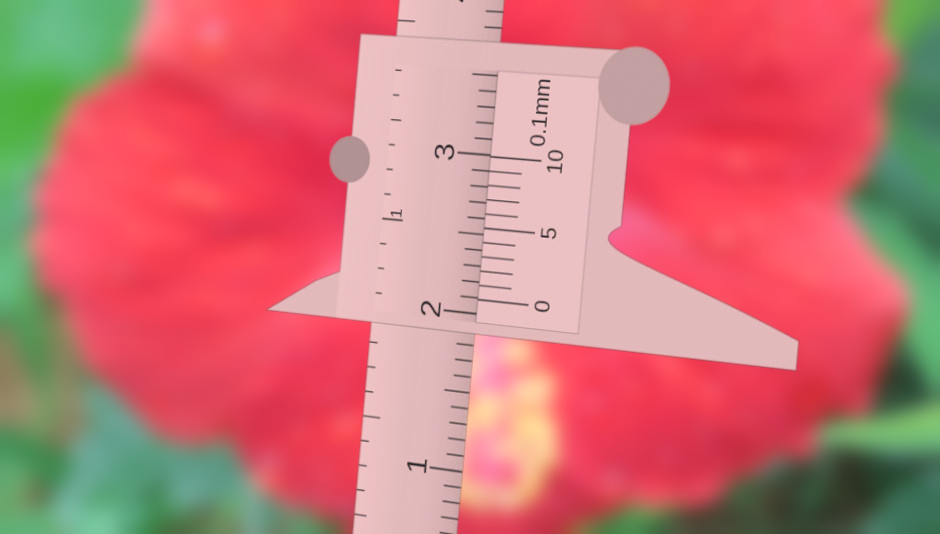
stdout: 20.9 mm
